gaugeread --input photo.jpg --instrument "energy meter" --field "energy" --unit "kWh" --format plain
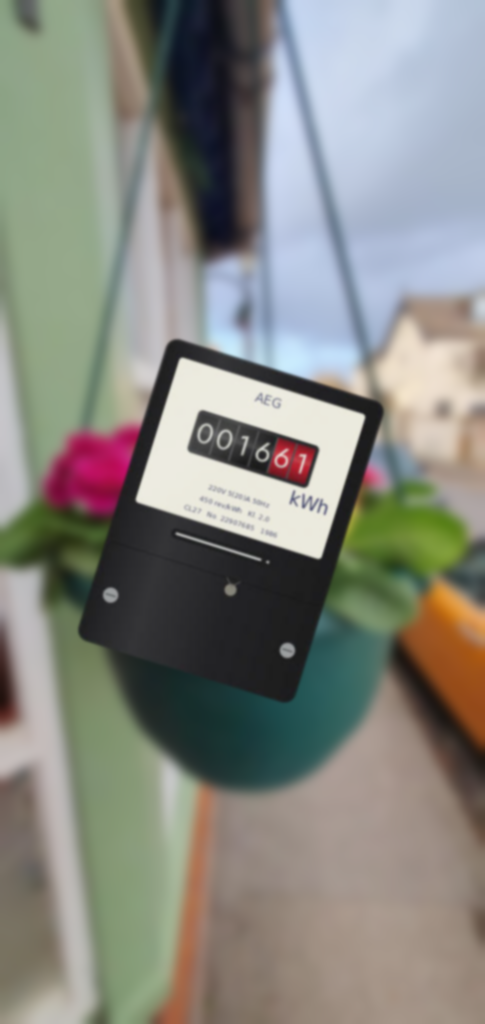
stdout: 16.61 kWh
